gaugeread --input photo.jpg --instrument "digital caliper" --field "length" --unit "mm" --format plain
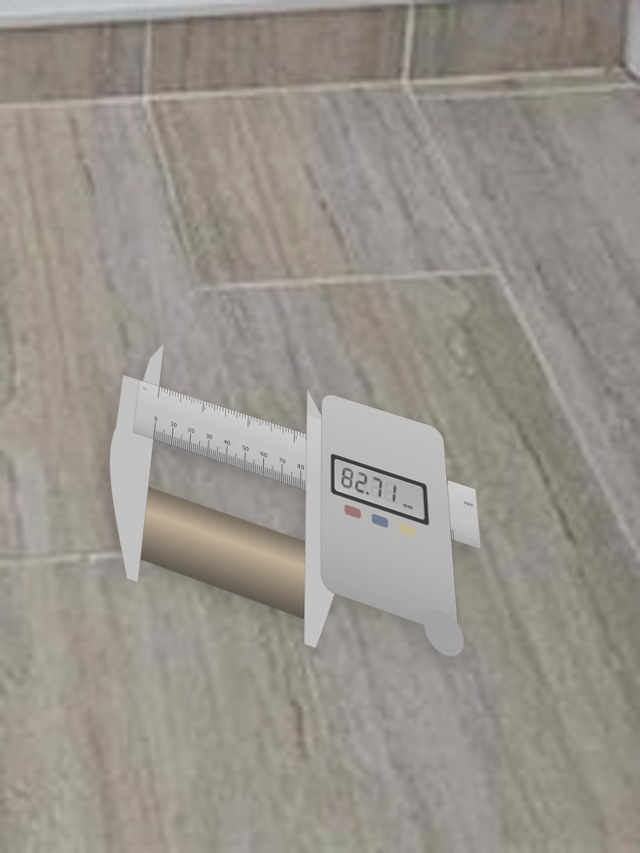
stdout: 82.71 mm
